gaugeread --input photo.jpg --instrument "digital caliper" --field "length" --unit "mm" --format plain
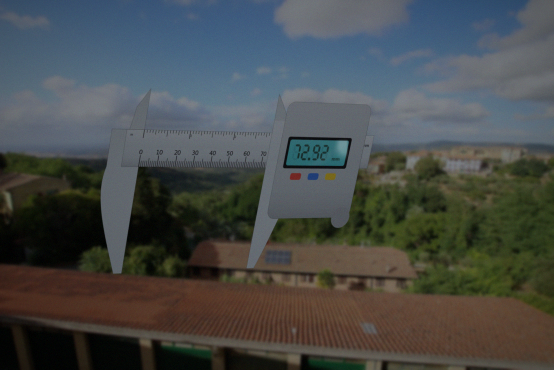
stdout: 72.92 mm
